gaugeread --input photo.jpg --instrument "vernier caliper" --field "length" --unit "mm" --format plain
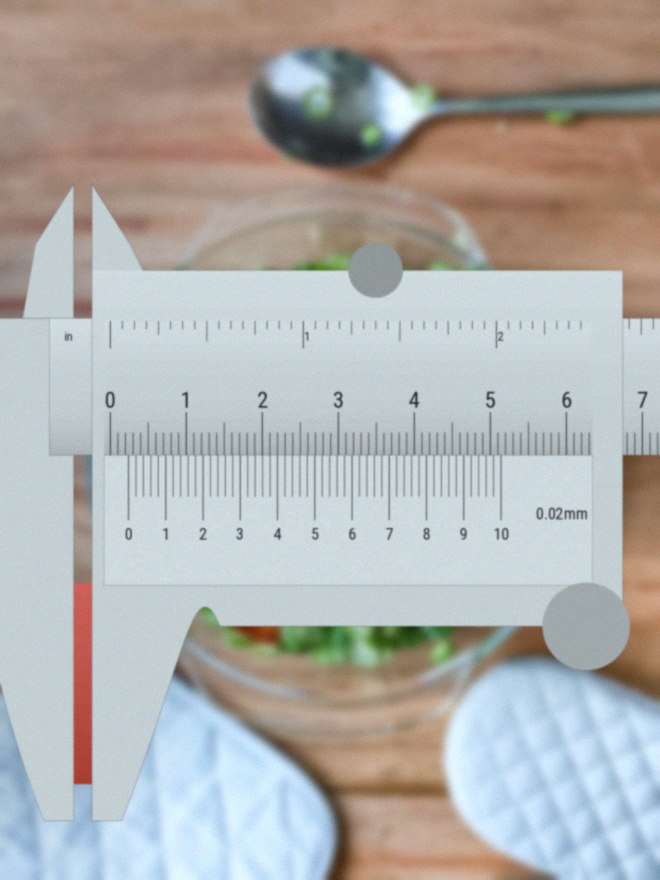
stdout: 2.4 mm
